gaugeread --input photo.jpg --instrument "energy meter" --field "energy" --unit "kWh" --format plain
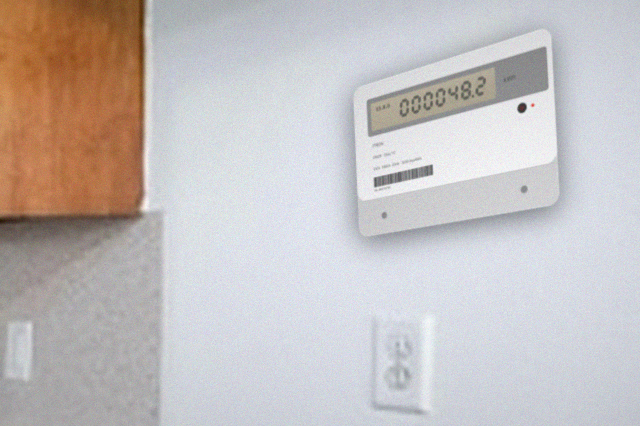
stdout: 48.2 kWh
